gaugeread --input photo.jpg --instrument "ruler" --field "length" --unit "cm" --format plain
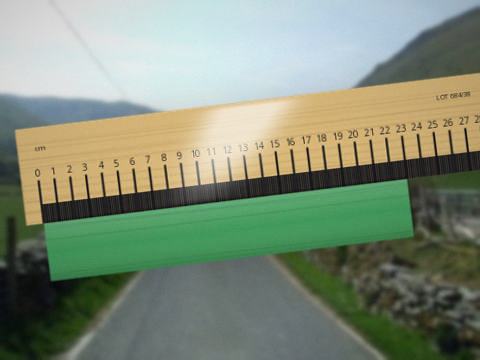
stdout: 23 cm
